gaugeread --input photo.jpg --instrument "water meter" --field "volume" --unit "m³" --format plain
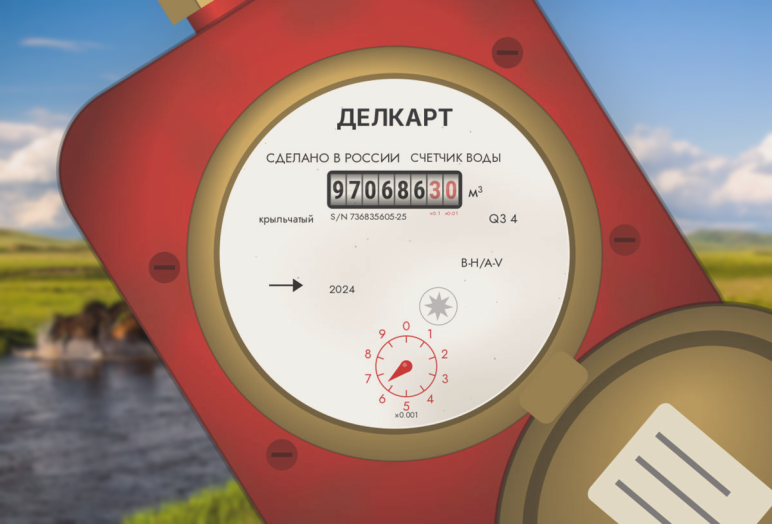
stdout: 970686.306 m³
